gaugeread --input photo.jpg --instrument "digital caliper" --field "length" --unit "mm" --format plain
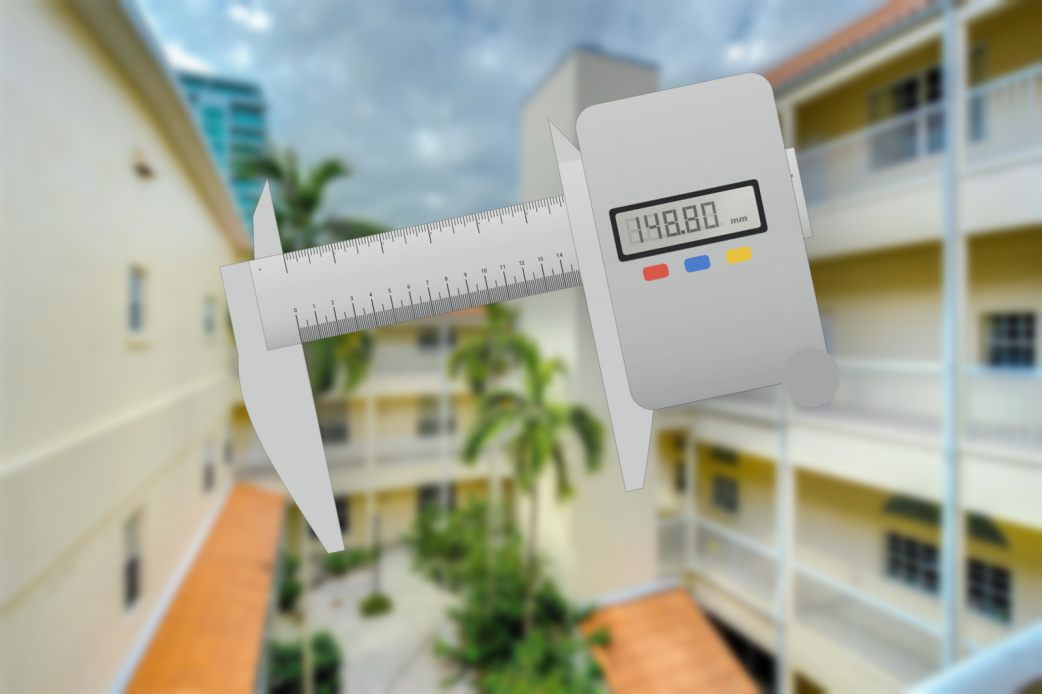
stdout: 148.80 mm
